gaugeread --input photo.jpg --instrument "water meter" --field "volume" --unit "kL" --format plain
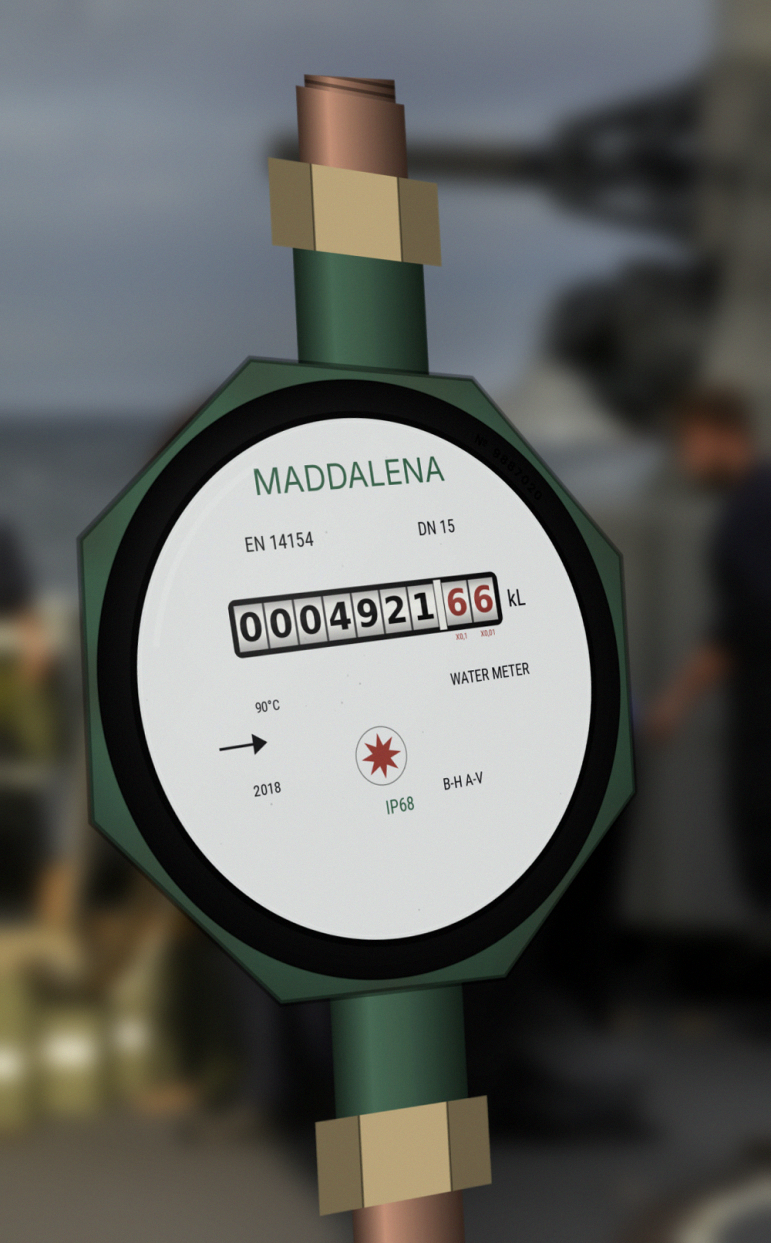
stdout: 4921.66 kL
